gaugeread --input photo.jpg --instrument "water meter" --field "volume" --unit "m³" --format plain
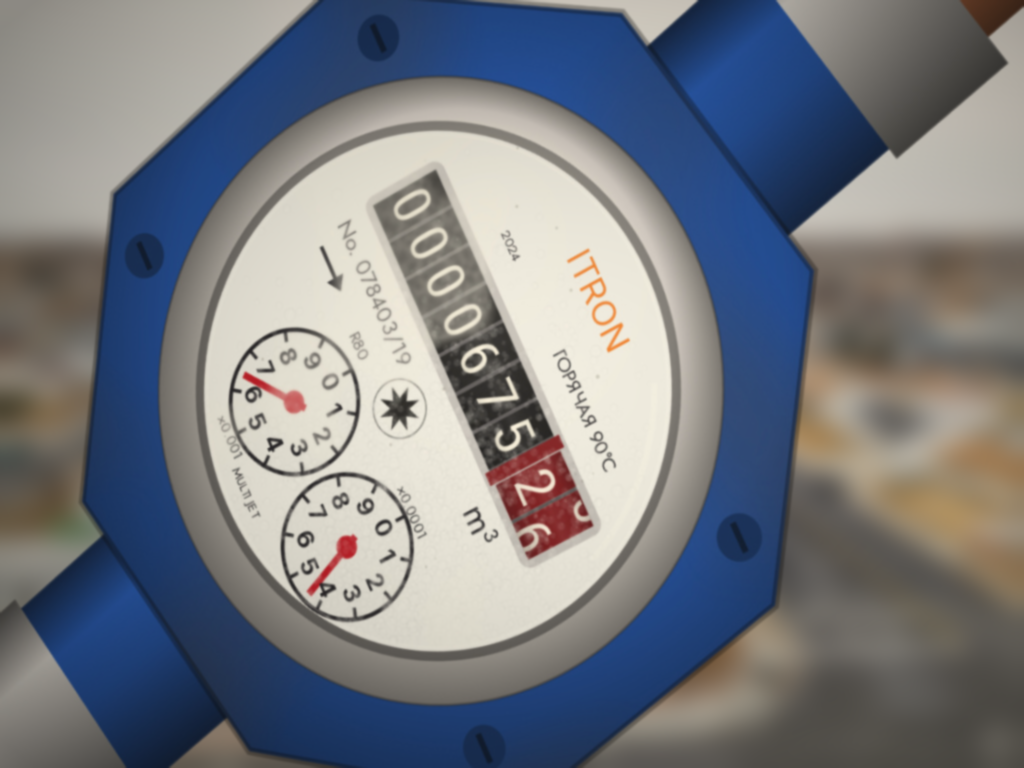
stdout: 675.2564 m³
